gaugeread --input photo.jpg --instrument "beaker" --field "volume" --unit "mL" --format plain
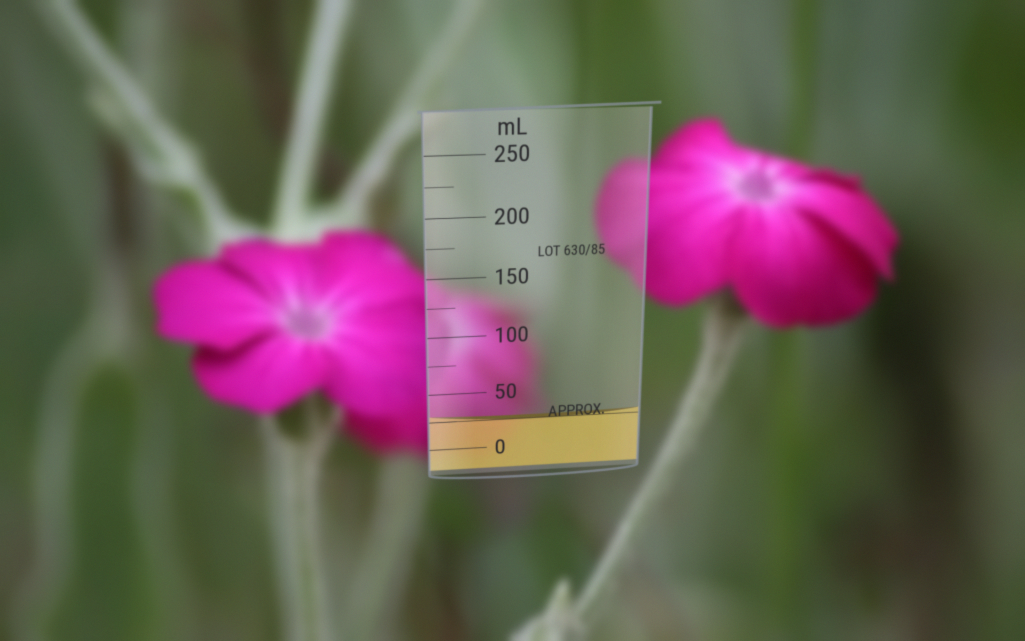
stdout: 25 mL
